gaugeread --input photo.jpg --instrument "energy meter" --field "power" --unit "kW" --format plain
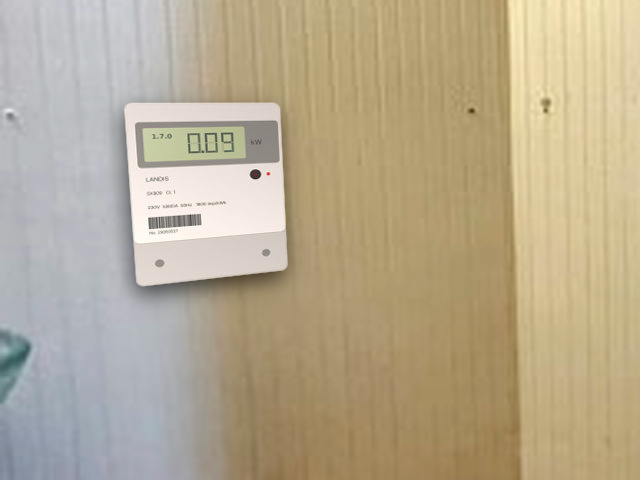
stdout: 0.09 kW
